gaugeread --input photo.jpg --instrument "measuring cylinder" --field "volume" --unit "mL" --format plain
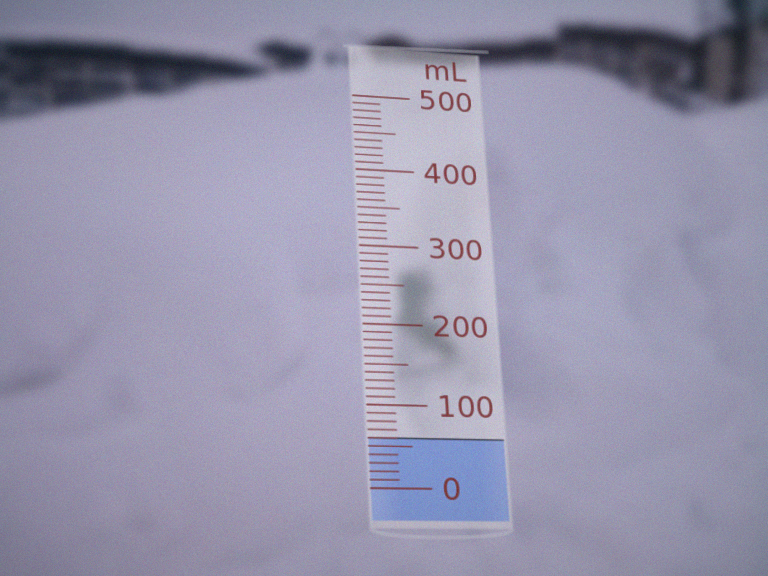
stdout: 60 mL
